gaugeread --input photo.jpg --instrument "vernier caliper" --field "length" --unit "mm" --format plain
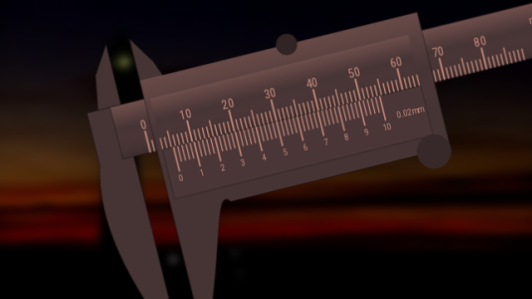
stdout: 5.5 mm
